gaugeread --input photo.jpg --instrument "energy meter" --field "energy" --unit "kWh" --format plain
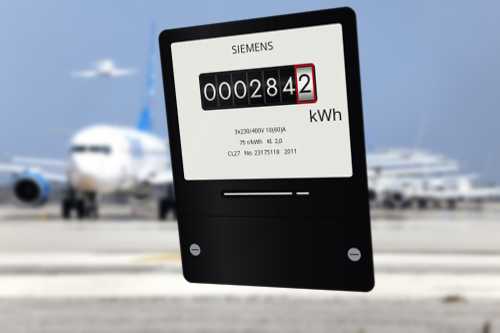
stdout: 284.2 kWh
